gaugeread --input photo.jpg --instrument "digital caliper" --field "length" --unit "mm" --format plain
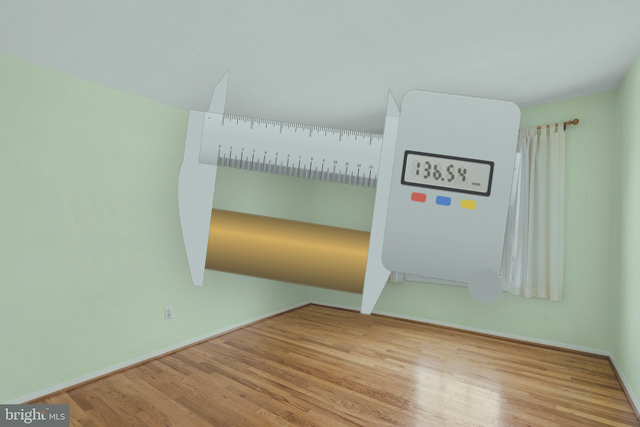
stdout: 136.54 mm
